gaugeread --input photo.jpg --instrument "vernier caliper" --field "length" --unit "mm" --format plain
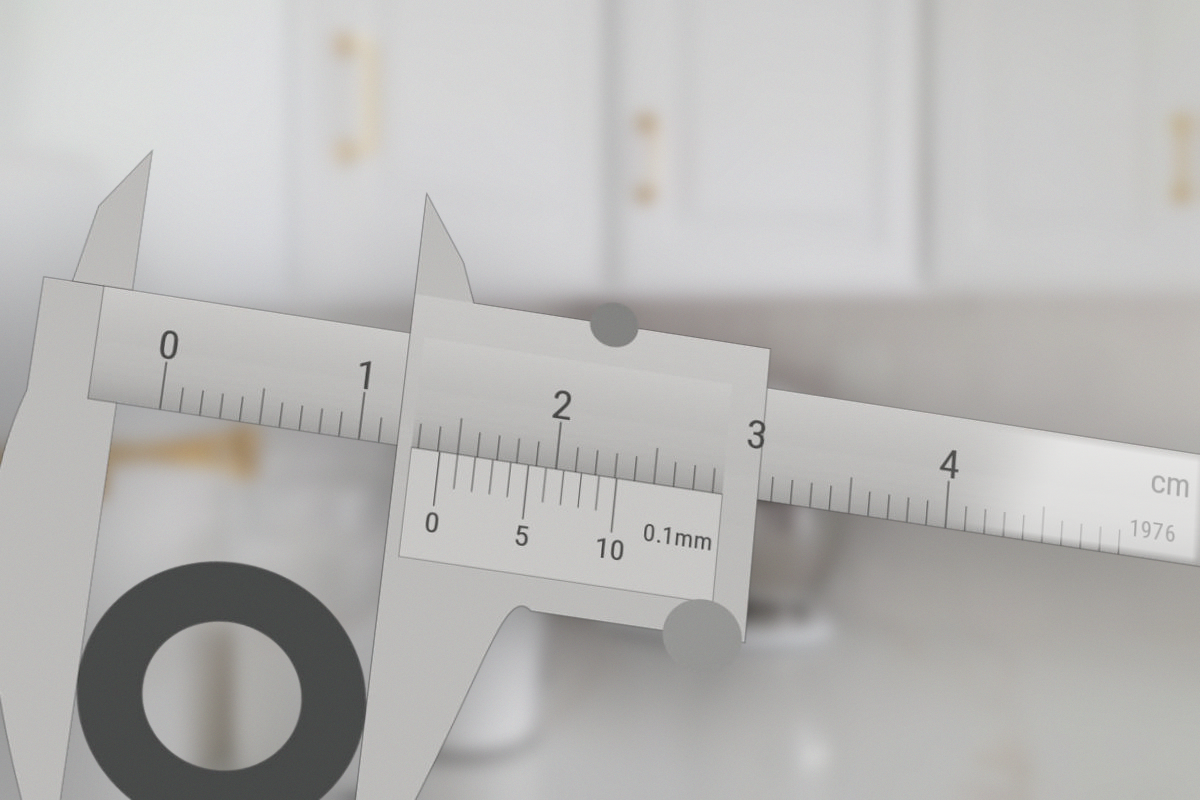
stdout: 14.1 mm
